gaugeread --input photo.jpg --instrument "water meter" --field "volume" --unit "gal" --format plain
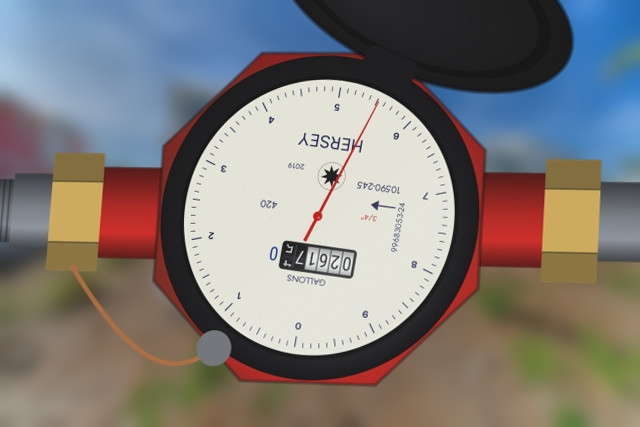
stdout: 261745.5 gal
